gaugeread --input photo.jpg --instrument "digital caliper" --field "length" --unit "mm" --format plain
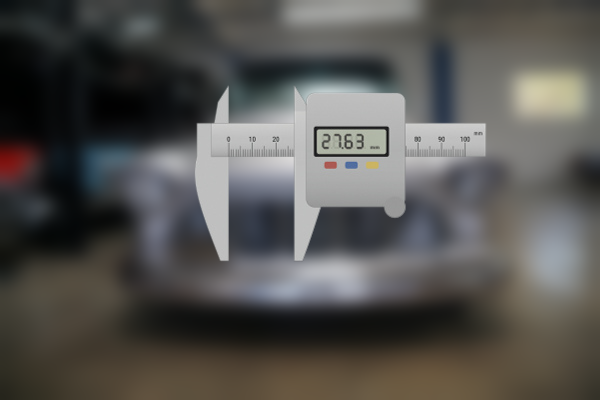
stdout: 27.63 mm
